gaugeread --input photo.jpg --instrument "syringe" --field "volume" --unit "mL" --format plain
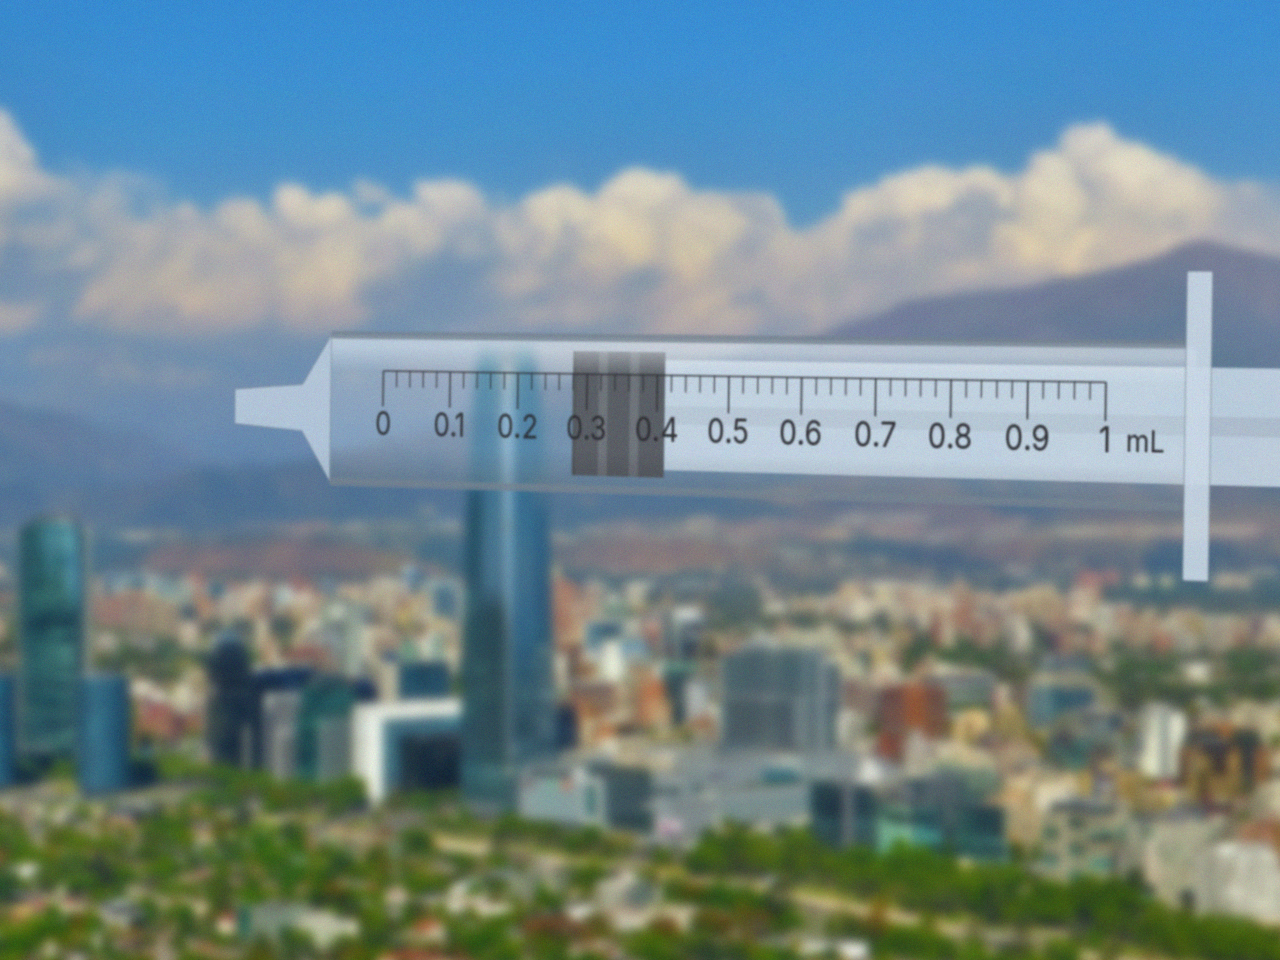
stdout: 0.28 mL
